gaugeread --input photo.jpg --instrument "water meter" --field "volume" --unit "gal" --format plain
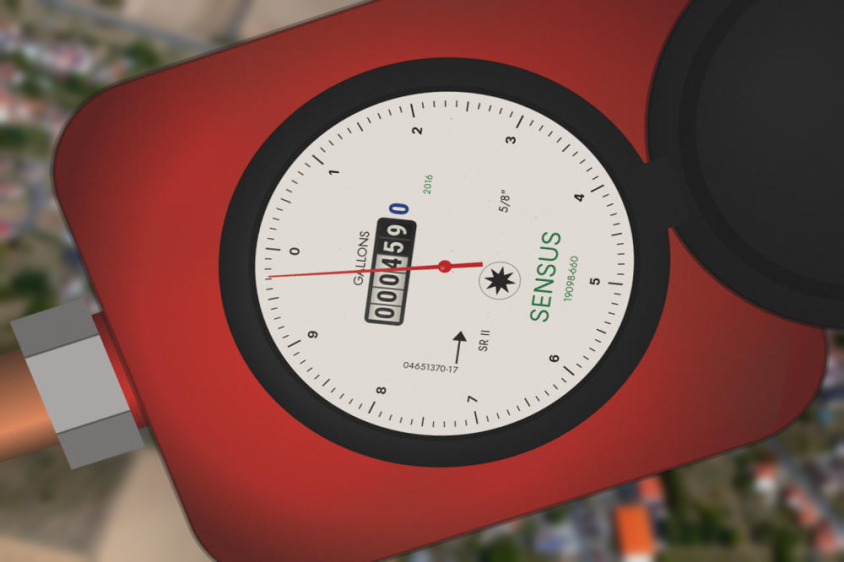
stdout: 4589.7 gal
